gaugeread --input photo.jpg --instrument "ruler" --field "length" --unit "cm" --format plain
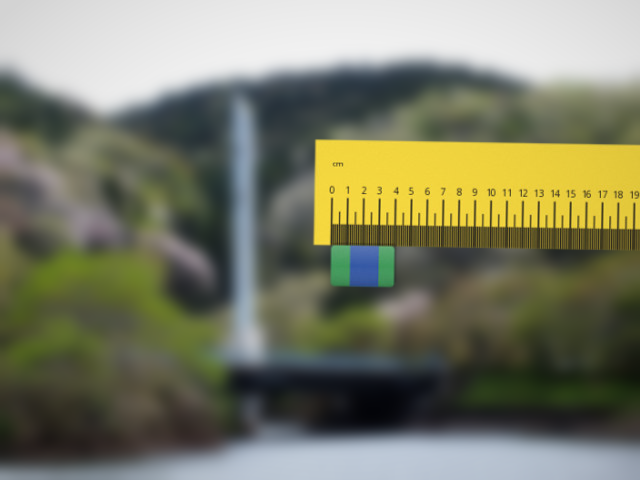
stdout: 4 cm
